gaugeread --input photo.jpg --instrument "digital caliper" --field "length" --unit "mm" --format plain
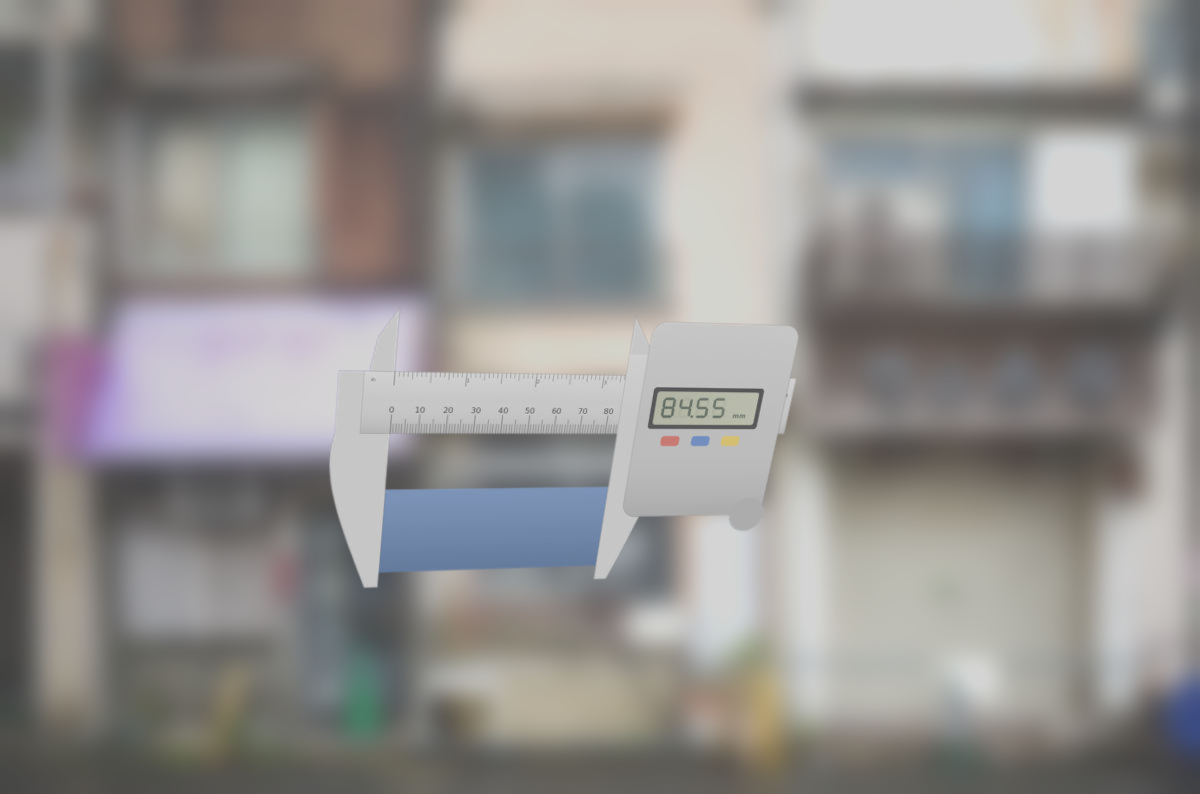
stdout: 84.55 mm
